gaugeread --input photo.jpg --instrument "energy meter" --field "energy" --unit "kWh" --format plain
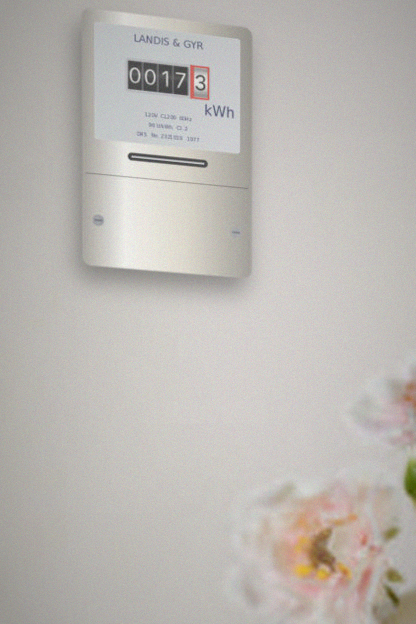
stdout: 17.3 kWh
